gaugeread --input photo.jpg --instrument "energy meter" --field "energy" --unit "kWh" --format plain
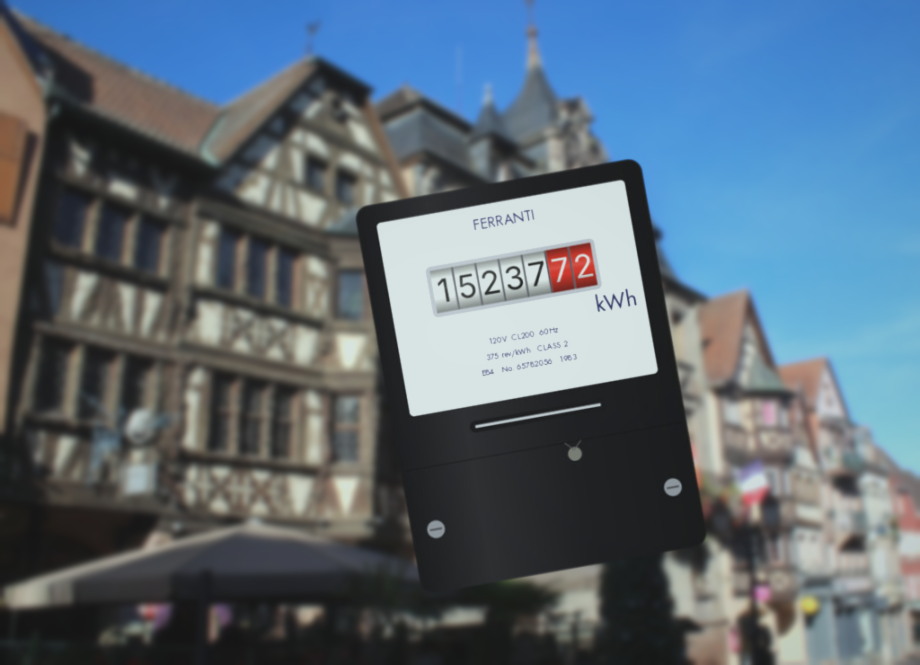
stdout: 15237.72 kWh
